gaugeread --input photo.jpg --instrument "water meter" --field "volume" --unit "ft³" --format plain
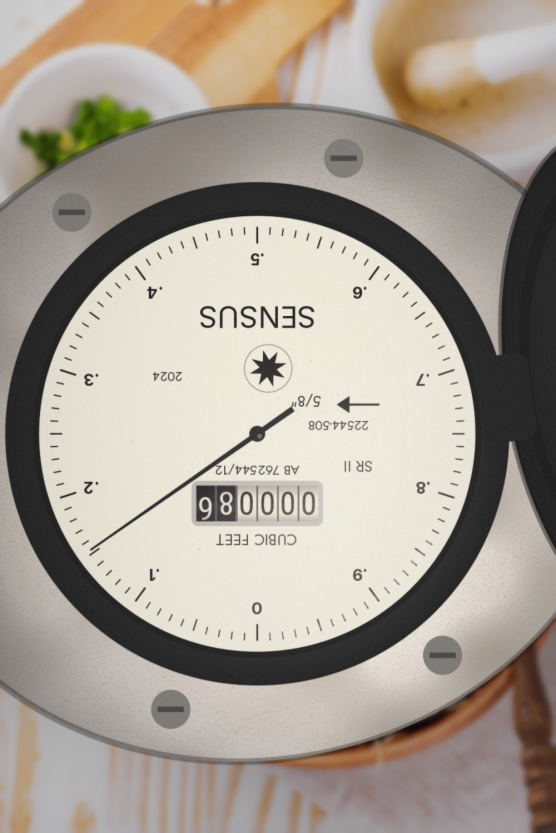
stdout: 86.15 ft³
